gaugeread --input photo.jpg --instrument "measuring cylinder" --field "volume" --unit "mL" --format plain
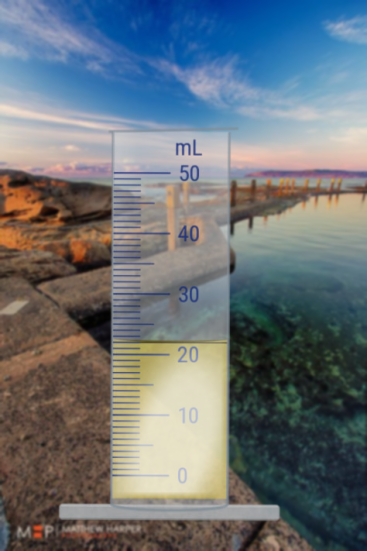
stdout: 22 mL
